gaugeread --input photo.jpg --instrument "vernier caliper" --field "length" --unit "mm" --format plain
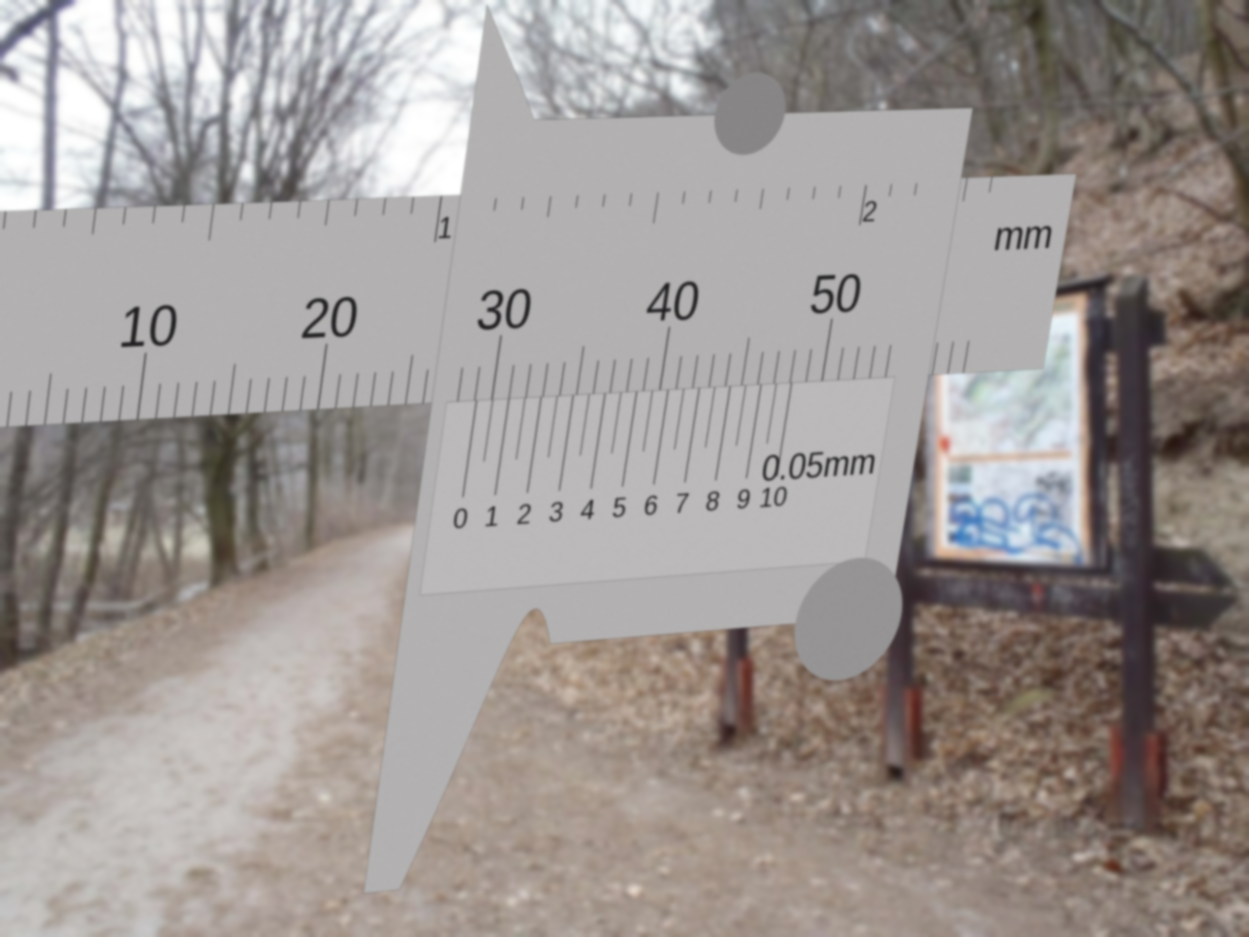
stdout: 29.1 mm
